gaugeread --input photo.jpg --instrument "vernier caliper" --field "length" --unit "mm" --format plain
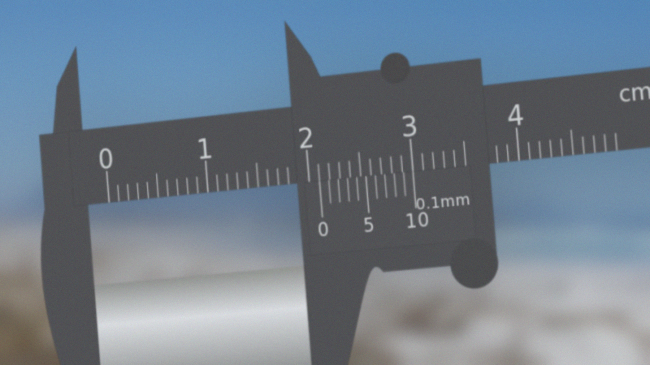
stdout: 21.0 mm
